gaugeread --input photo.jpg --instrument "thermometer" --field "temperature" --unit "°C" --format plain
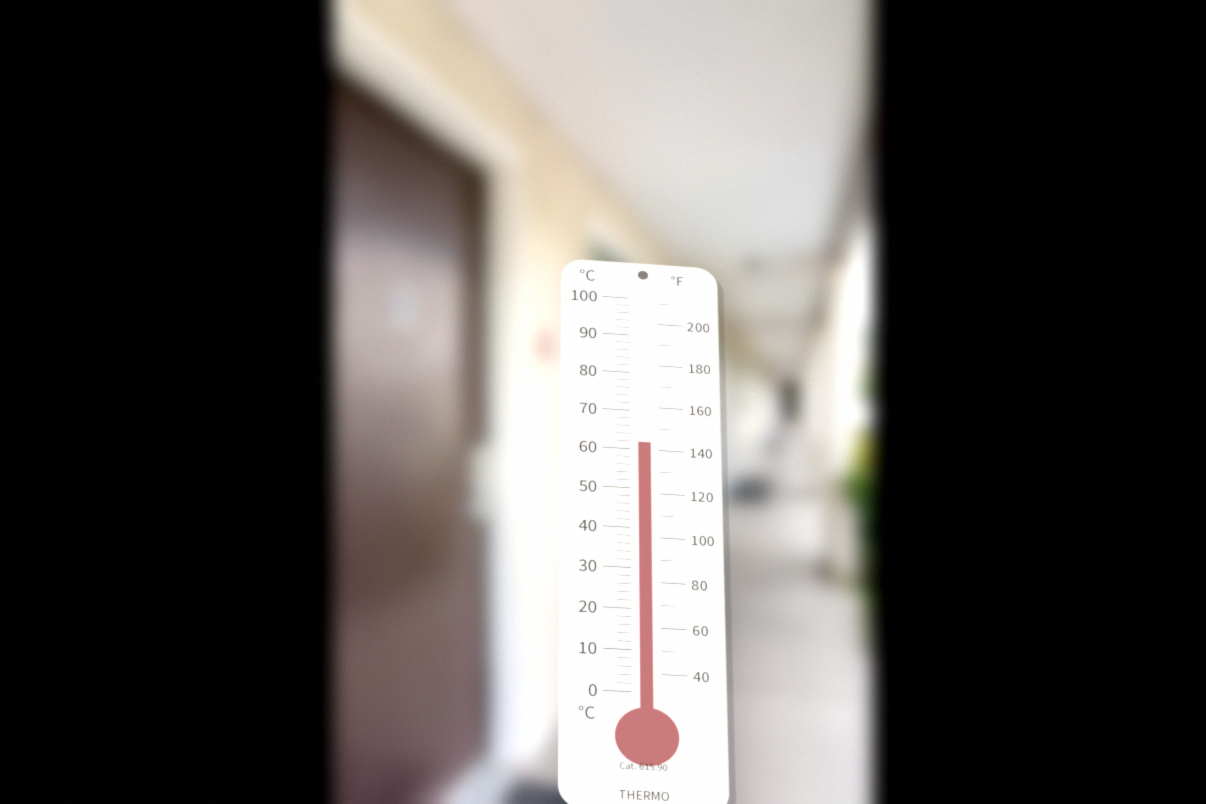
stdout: 62 °C
